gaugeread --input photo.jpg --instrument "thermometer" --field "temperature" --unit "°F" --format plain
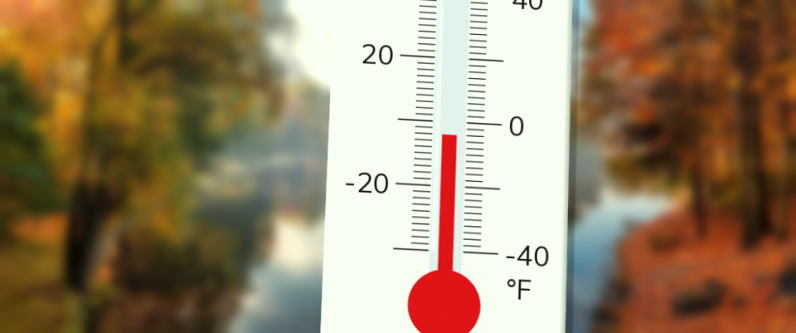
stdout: -4 °F
